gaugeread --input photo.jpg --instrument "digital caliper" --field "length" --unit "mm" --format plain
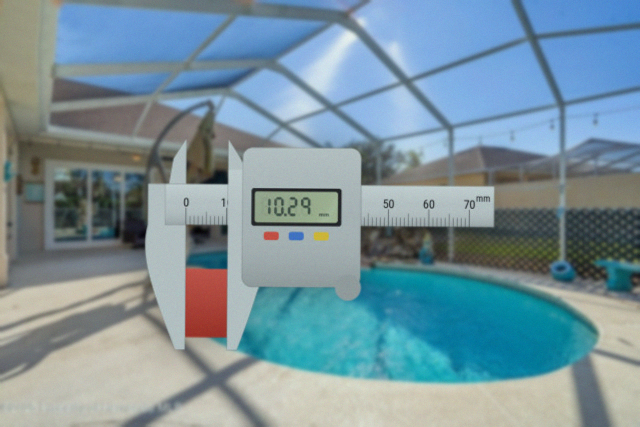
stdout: 10.29 mm
